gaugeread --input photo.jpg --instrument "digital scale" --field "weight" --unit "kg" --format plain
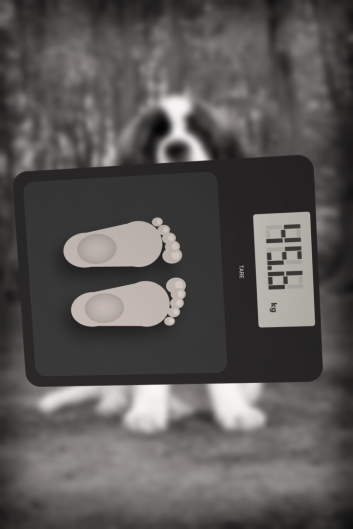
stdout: 45.6 kg
